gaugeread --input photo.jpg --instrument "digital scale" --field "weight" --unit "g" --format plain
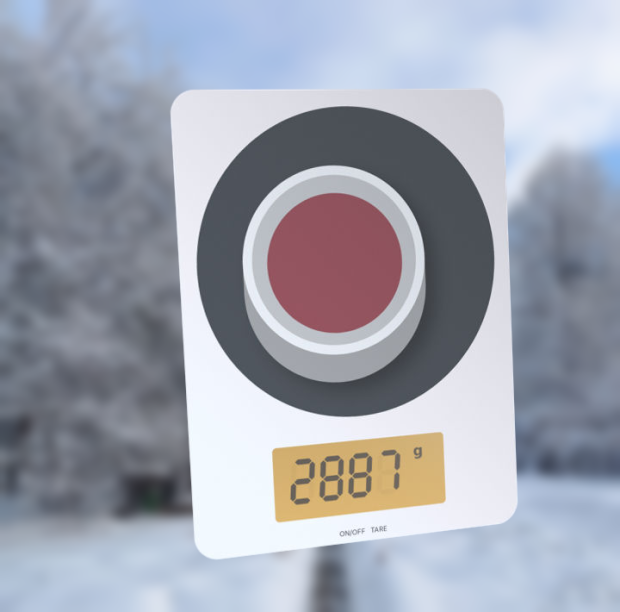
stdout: 2887 g
